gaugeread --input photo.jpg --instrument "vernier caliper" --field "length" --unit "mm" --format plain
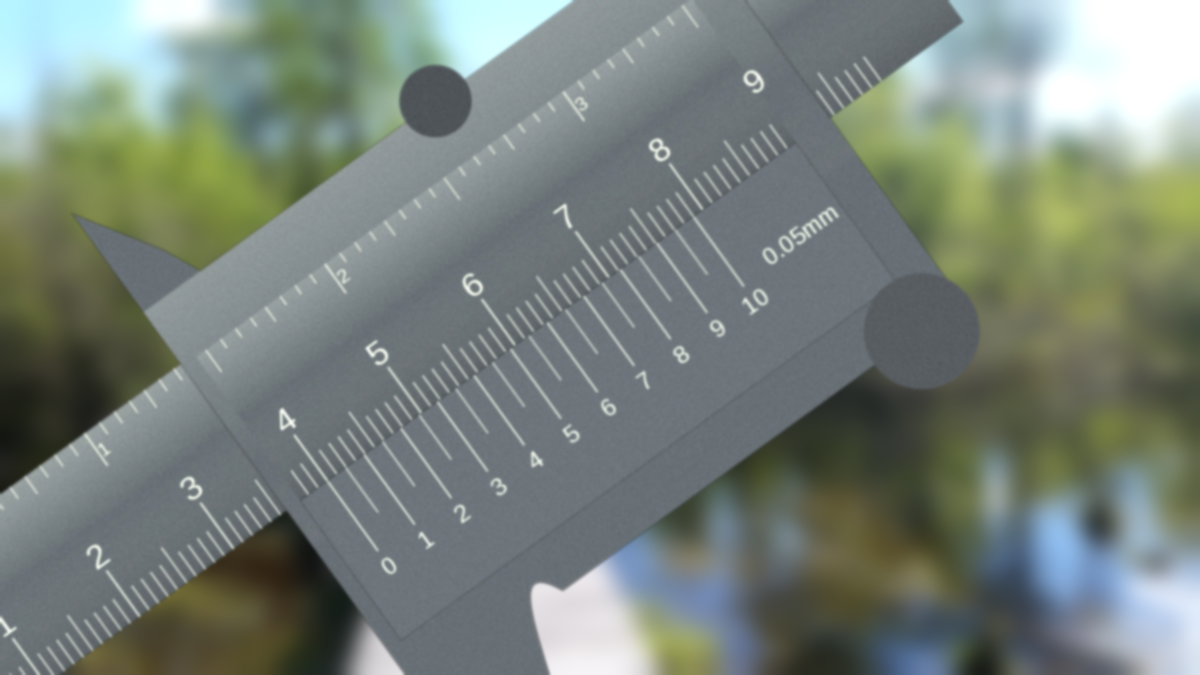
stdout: 40.0 mm
